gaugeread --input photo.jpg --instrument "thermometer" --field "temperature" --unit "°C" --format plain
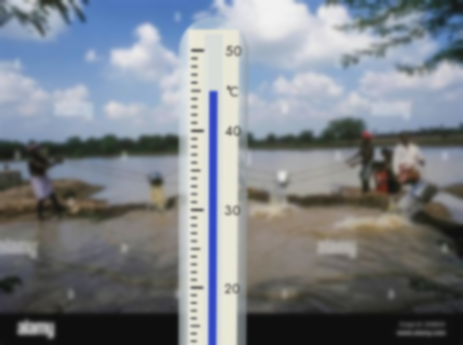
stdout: 45 °C
